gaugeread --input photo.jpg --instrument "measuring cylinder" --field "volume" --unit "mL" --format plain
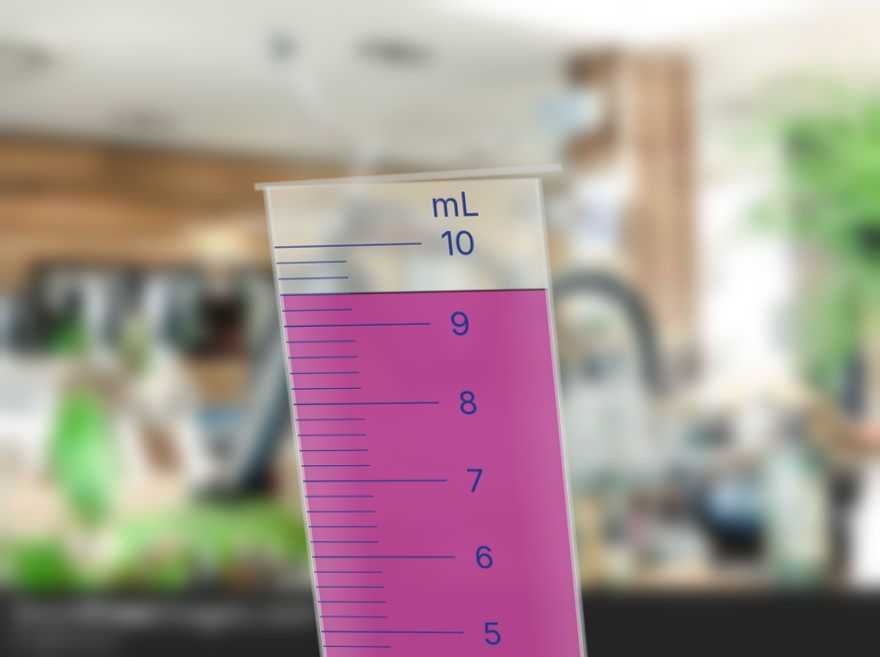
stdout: 9.4 mL
